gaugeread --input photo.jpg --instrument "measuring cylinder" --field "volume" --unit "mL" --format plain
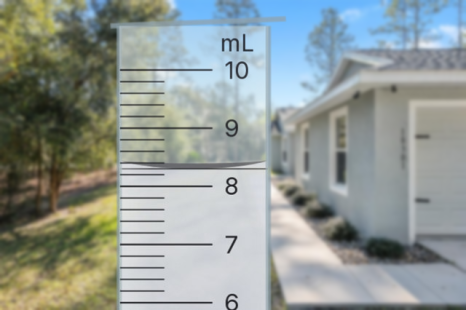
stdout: 8.3 mL
